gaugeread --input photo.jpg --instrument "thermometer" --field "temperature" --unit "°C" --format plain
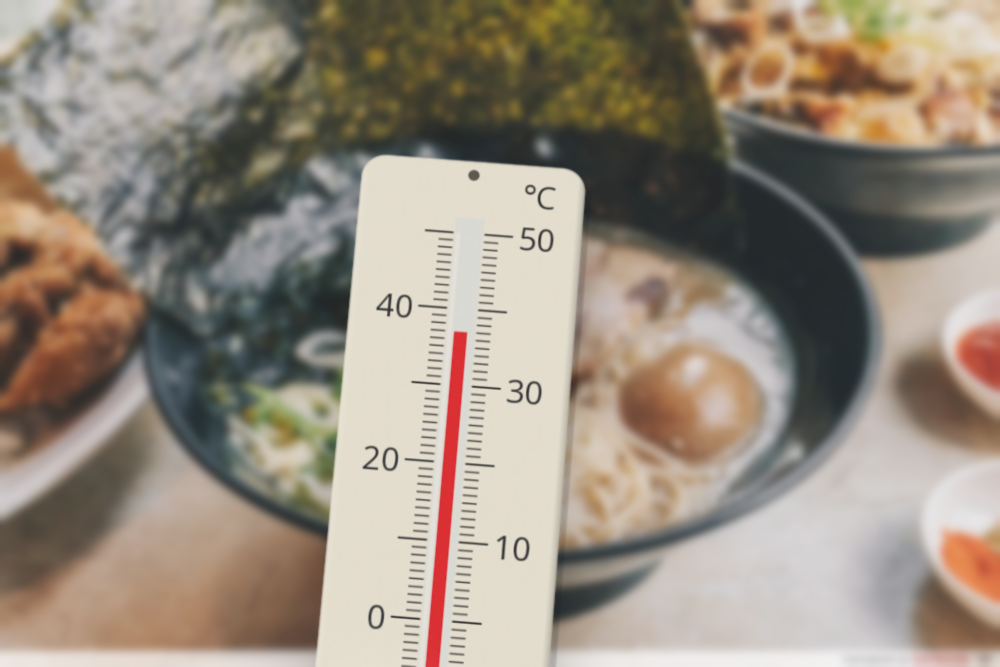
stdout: 37 °C
